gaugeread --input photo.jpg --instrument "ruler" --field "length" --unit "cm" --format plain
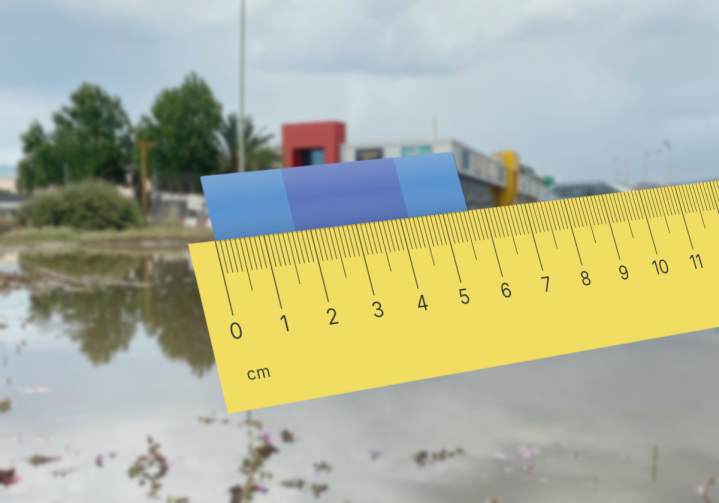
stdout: 5.6 cm
